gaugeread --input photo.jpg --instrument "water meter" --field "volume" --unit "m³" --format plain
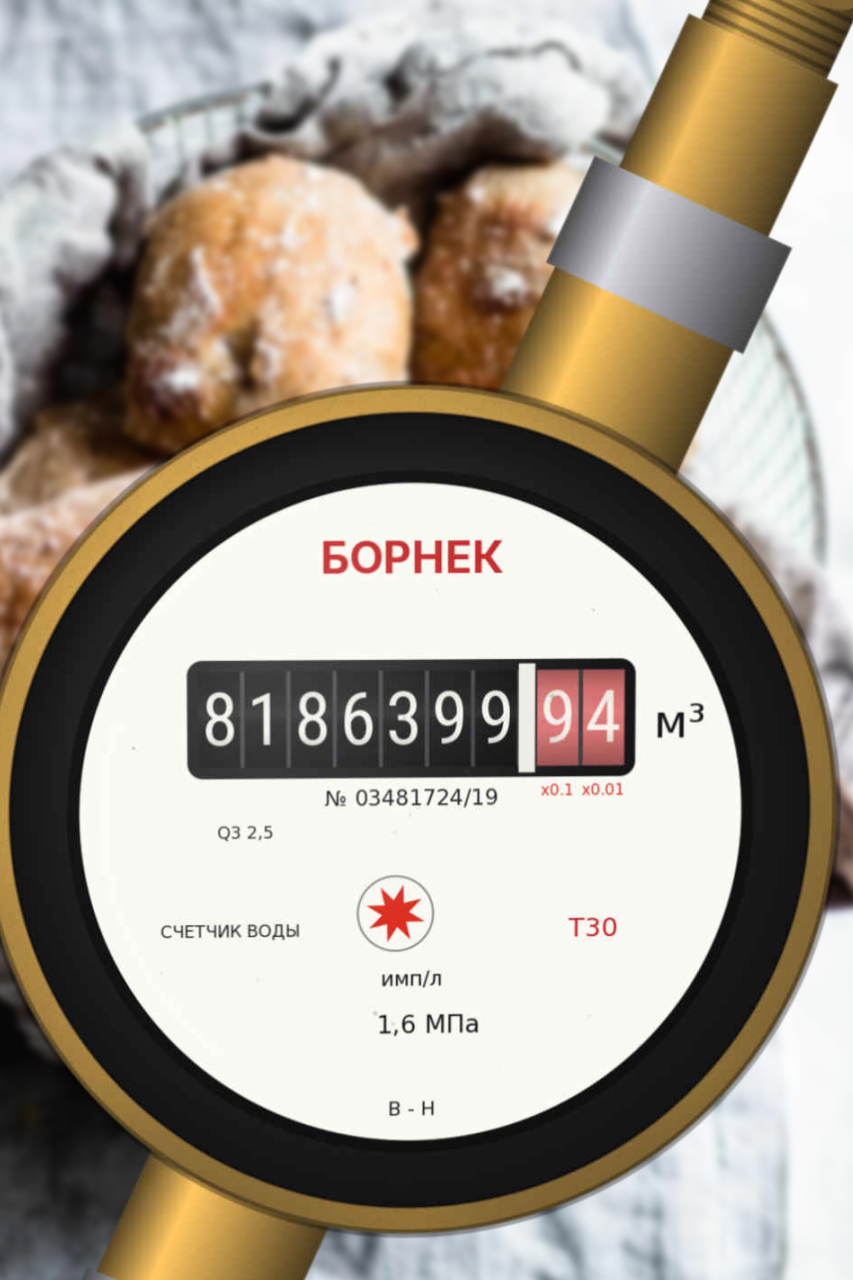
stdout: 8186399.94 m³
